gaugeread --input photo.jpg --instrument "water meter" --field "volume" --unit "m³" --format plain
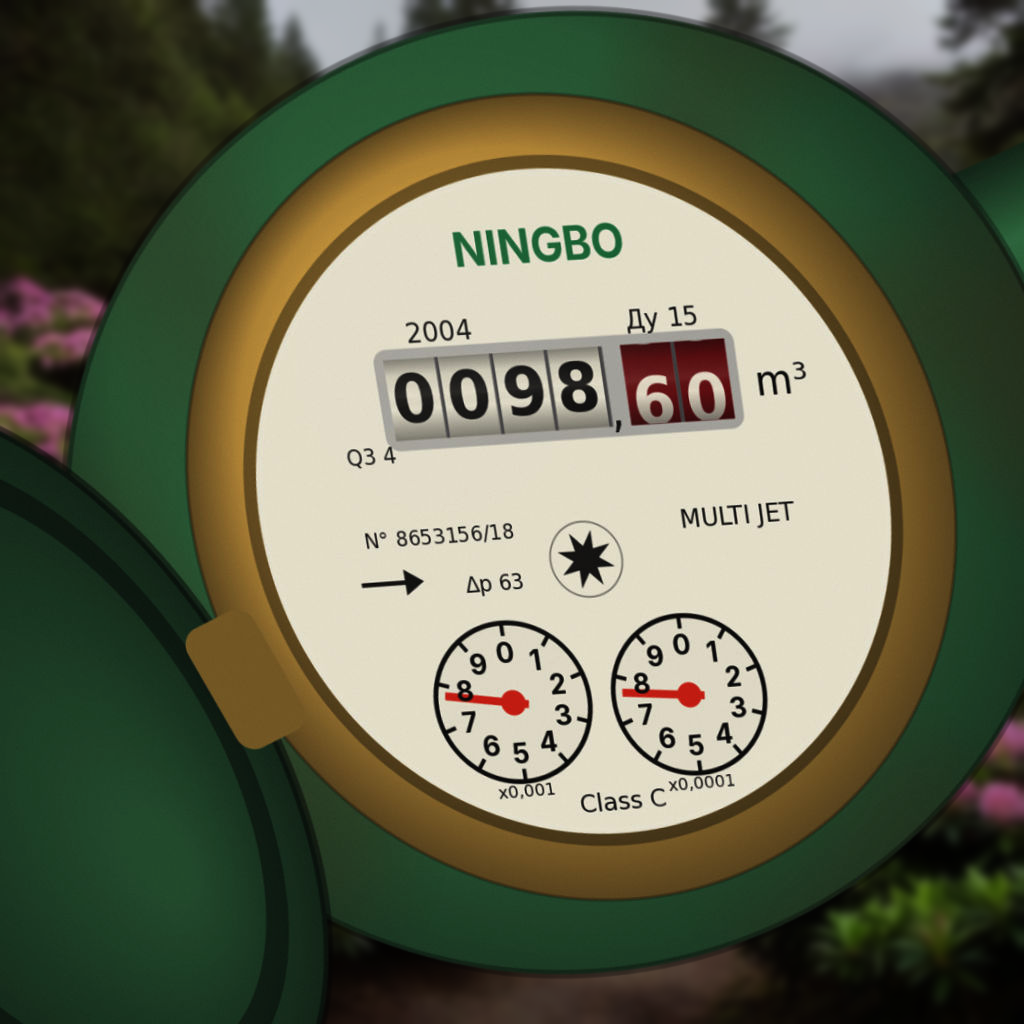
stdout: 98.5977 m³
